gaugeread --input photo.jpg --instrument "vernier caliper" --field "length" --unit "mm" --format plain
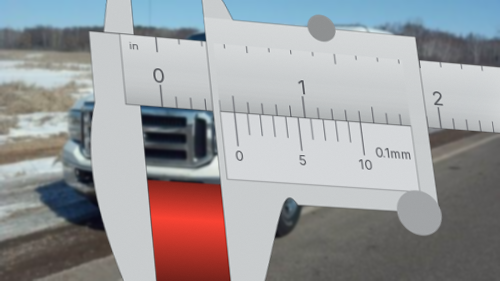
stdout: 5.0 mm
